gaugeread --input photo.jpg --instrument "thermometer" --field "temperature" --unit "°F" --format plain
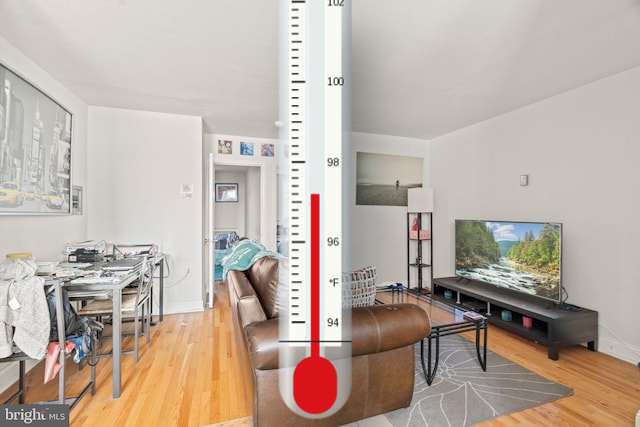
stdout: 97.2 °F
